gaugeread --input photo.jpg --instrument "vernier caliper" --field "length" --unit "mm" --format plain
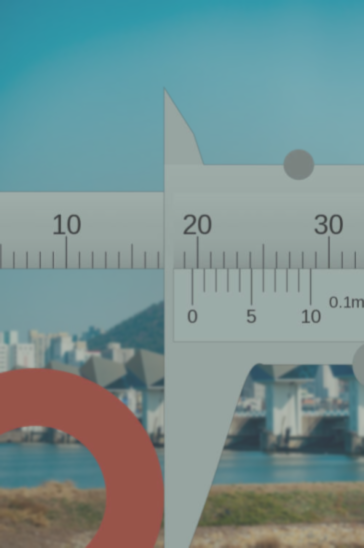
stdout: 19.6 mm
